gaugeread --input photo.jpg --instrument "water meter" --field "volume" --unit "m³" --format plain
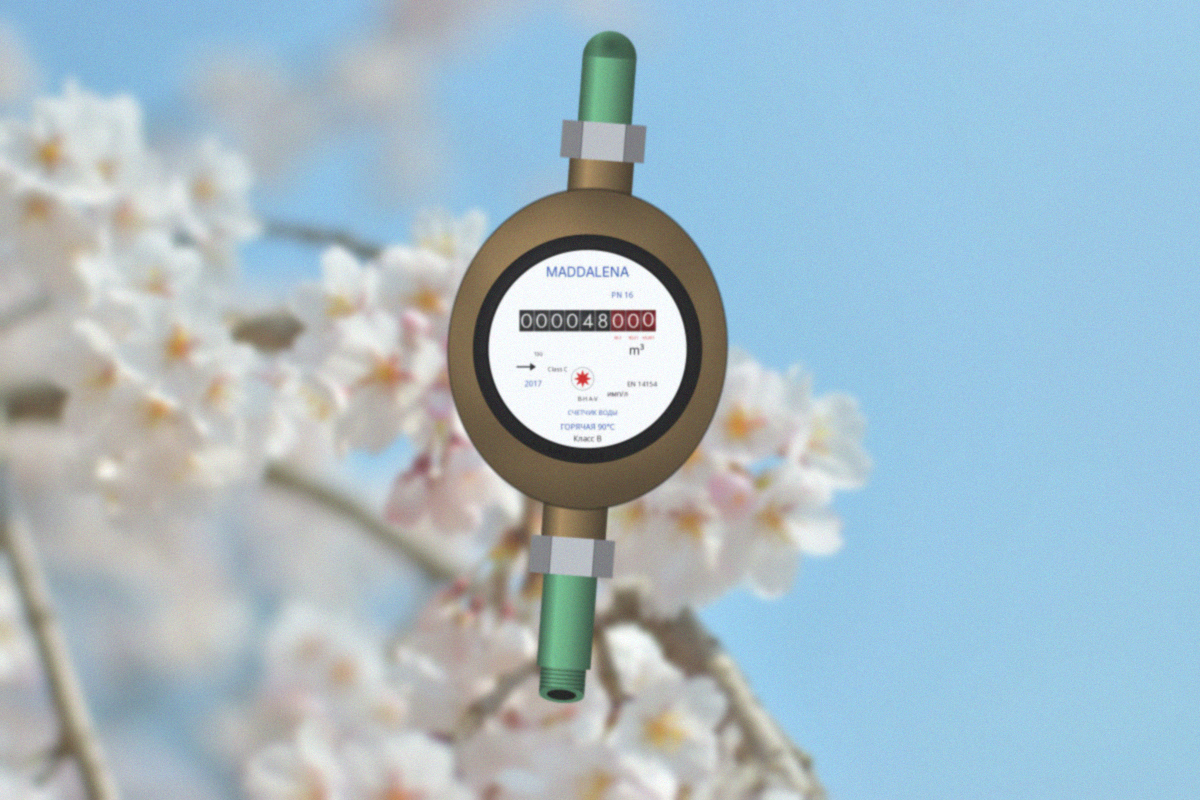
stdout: 48.000 m³
